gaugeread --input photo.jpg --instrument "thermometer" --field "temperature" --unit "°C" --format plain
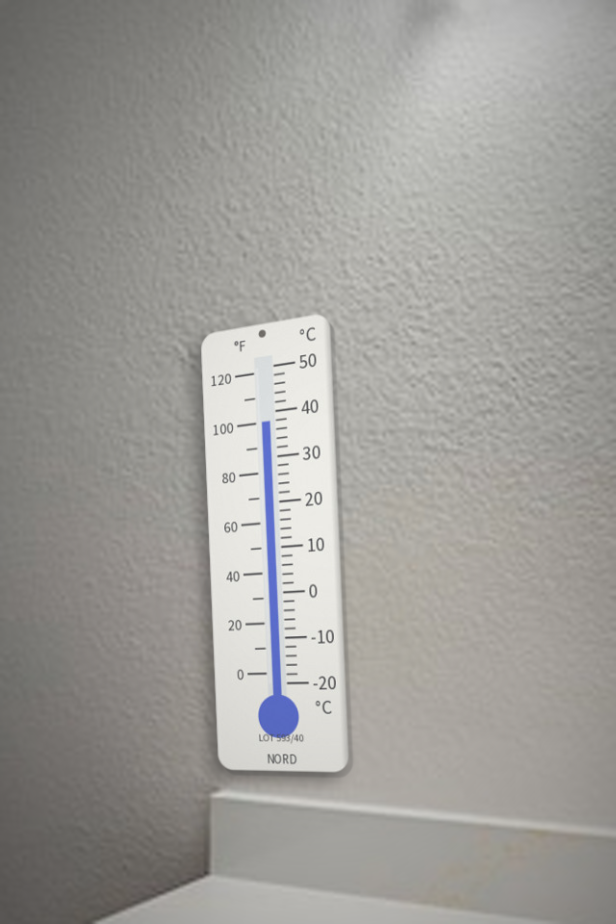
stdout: 38 °C
